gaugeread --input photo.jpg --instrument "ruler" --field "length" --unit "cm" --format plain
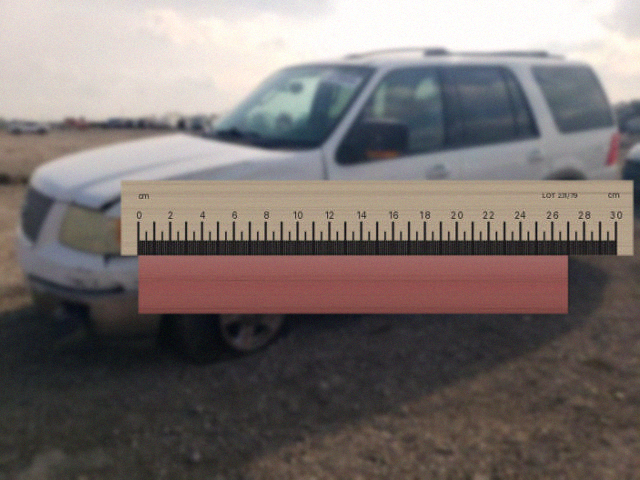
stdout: 27 cm
